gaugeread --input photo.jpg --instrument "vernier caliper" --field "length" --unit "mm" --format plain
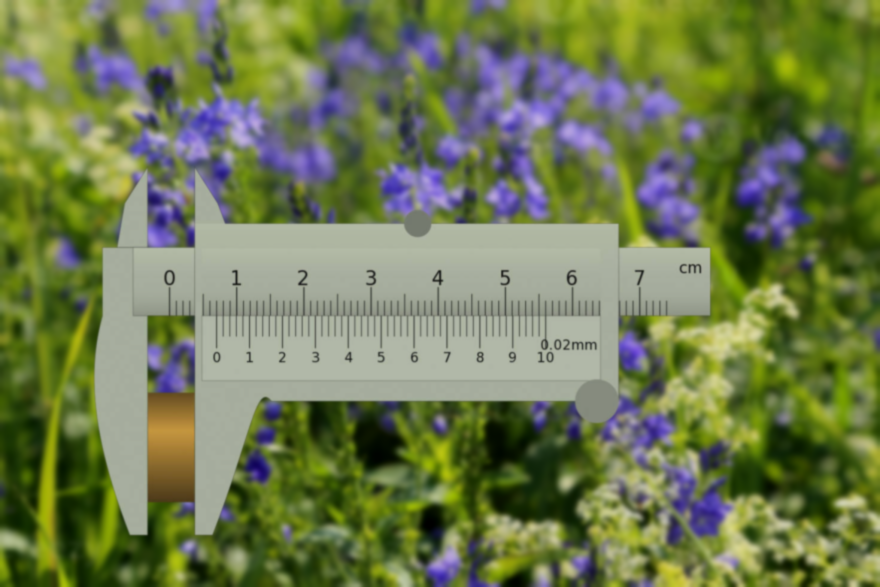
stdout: 7.0 mm
